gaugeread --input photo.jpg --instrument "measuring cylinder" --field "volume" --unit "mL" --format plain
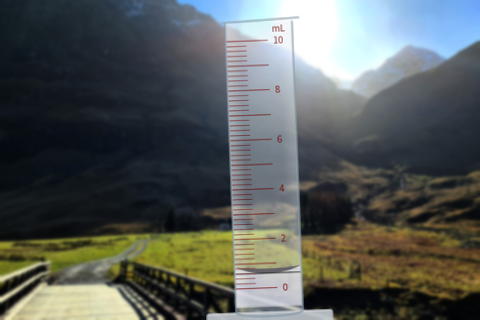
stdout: 0.6 mL
